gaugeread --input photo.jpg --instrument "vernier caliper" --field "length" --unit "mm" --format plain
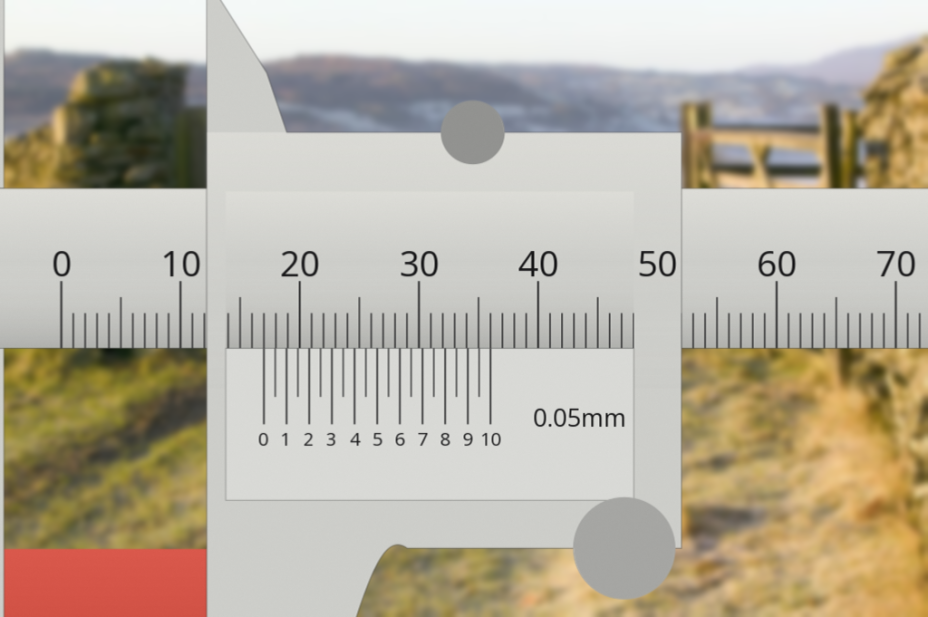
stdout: 17.0 mm
